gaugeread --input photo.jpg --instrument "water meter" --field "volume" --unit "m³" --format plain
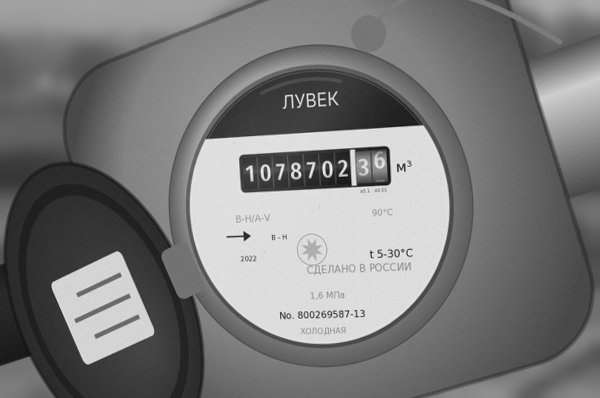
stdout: 1078702.36 m³
